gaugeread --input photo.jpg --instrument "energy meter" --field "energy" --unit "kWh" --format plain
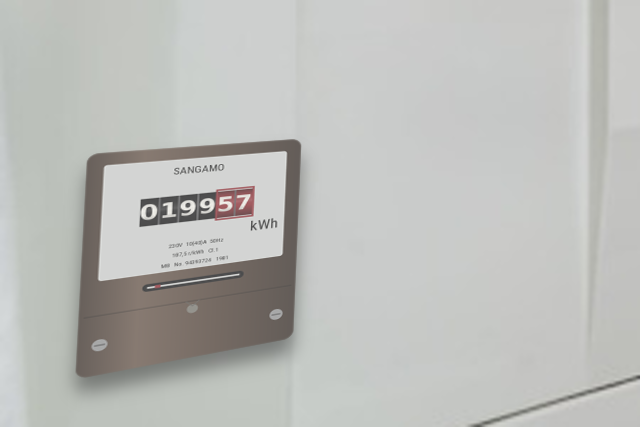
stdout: 199.57 kWh
